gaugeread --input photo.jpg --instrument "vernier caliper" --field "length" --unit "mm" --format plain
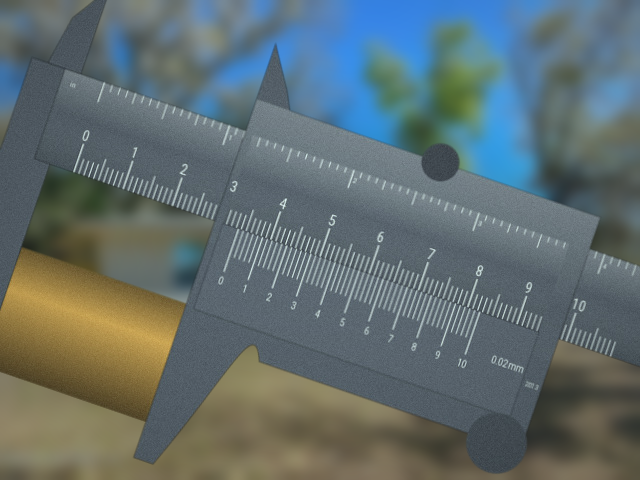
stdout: 33.5 mm
